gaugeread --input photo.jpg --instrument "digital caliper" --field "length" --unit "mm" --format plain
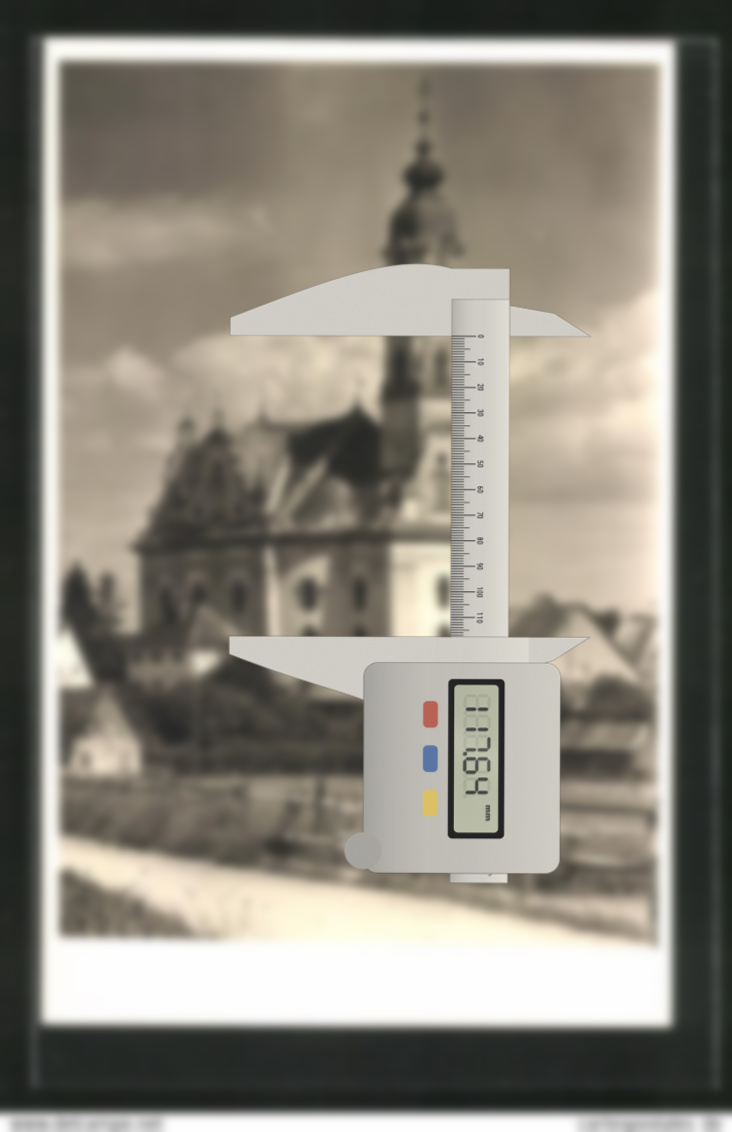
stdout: 117.64 mm
